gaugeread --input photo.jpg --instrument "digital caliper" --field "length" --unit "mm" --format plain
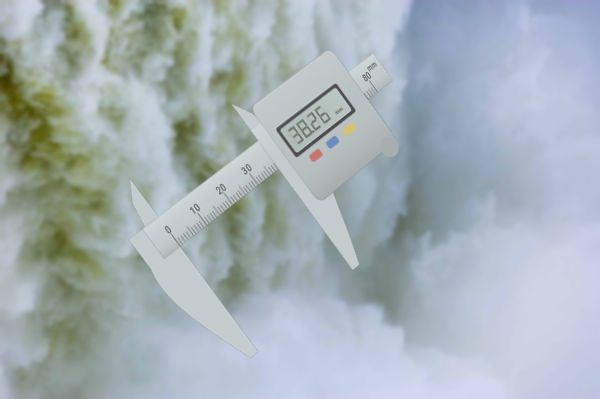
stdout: 38.26 mm
